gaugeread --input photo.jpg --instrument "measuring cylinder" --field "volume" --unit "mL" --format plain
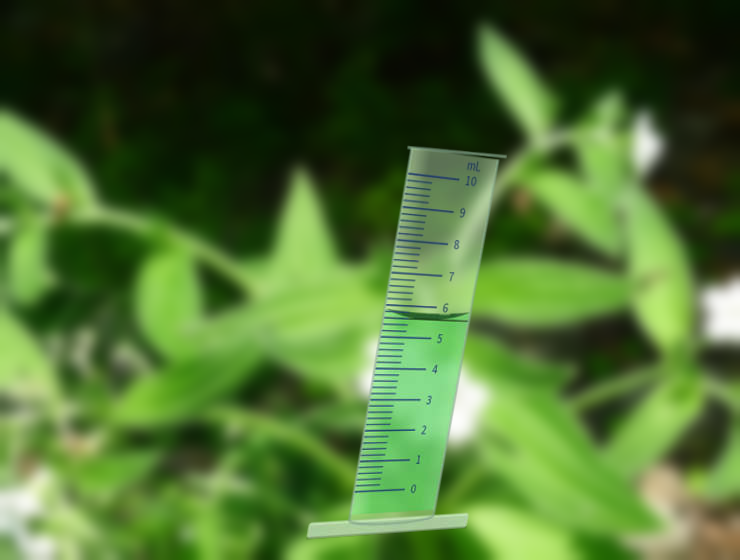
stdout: 5.6 mL
